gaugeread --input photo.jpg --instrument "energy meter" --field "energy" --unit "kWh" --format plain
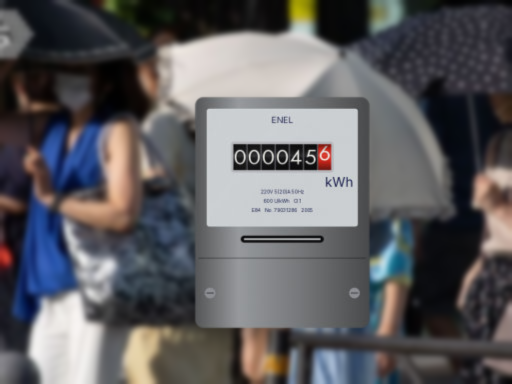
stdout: 45.6 kWh
